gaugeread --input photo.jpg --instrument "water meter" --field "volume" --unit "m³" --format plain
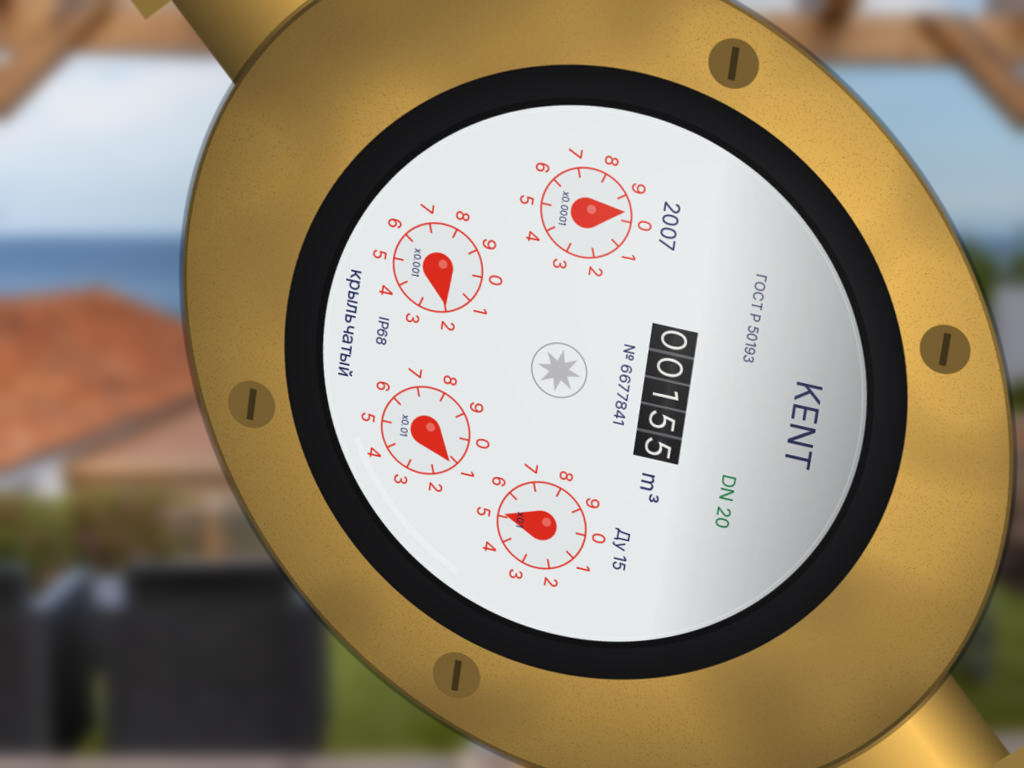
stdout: 155.5119 m³
